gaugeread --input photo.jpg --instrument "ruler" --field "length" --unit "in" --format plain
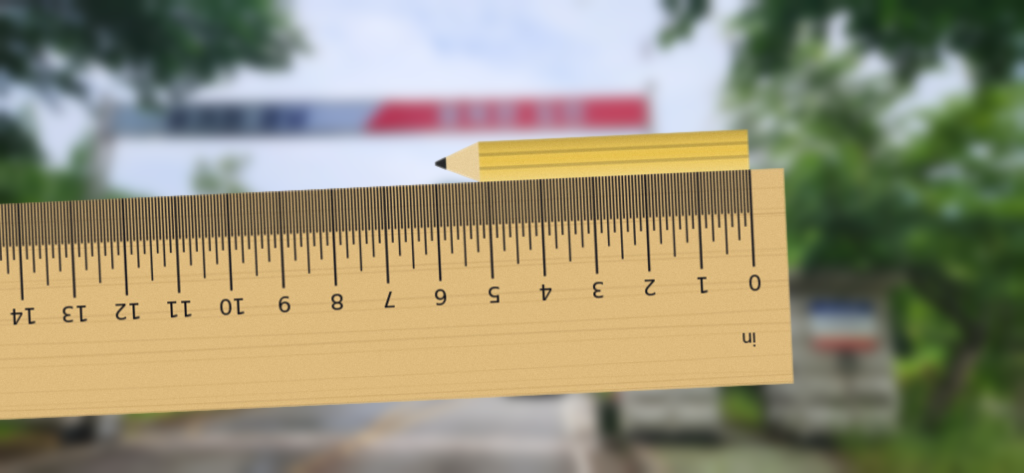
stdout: 6 in
